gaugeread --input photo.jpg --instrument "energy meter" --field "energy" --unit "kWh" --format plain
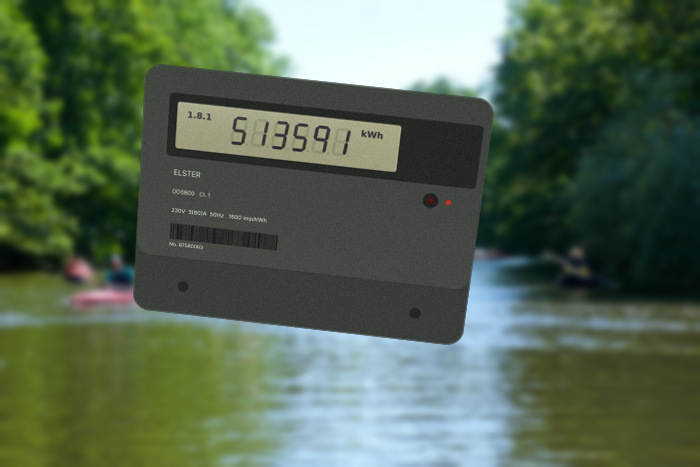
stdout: 513591 kWh
